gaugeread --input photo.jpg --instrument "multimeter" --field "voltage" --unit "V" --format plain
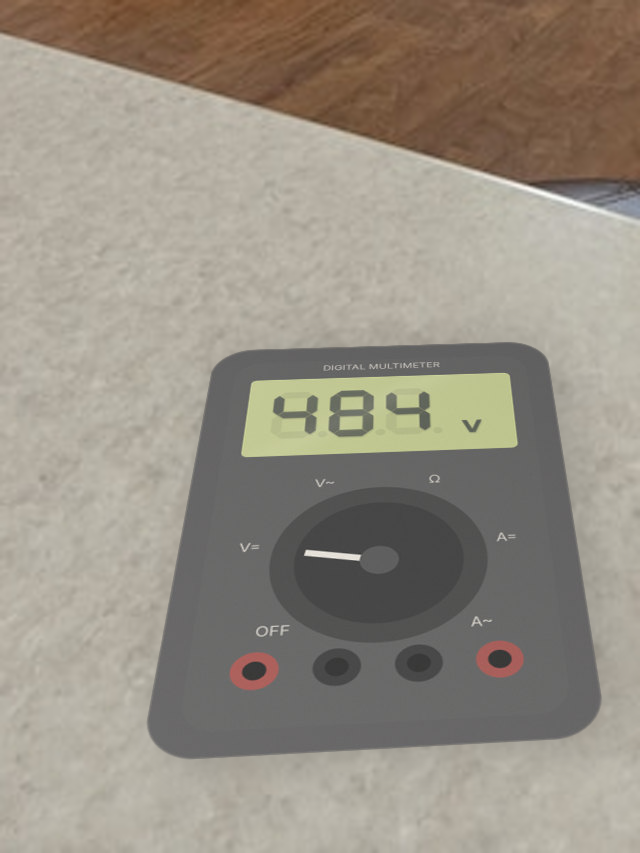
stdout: 484 V
